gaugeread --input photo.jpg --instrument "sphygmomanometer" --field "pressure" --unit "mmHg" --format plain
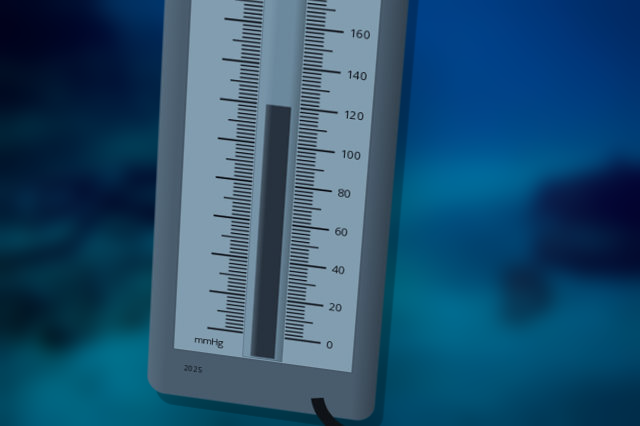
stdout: 120 mmHg
